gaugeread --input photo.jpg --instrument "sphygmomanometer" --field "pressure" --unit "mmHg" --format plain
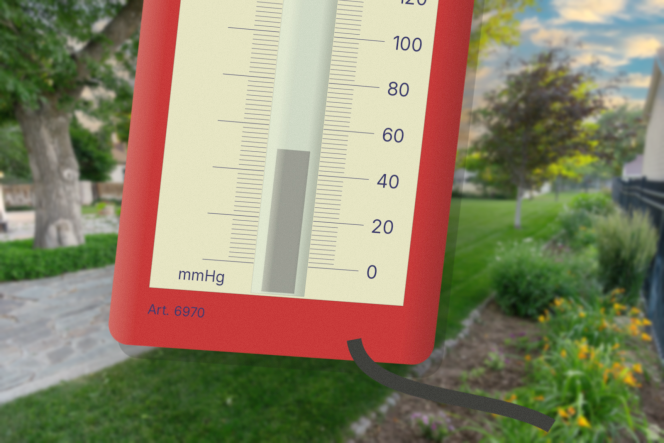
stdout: 50 mmHg
